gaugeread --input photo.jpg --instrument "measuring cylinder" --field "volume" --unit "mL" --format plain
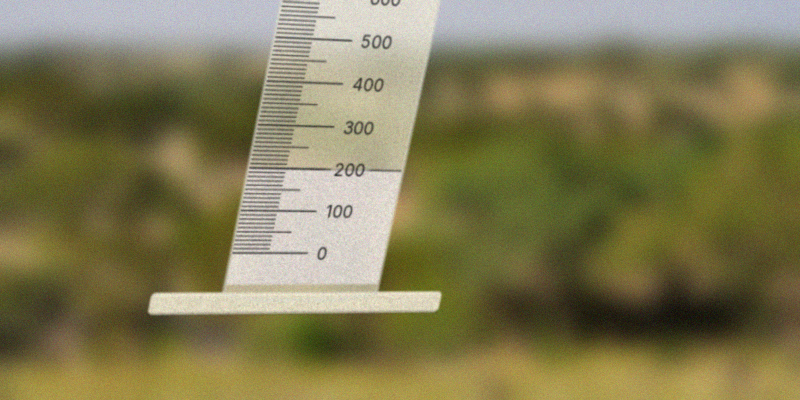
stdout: 200 mL
